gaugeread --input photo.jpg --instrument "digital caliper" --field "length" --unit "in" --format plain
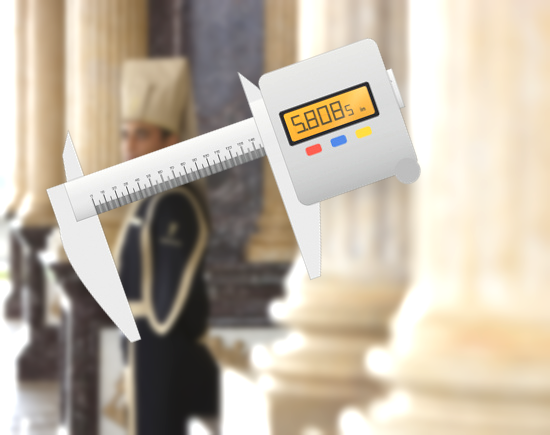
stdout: 5.8085 in
